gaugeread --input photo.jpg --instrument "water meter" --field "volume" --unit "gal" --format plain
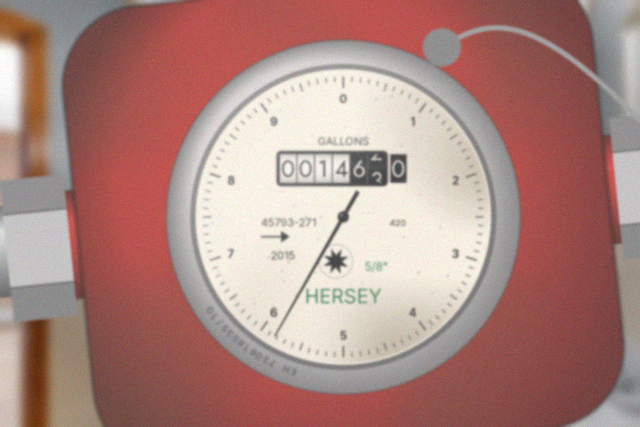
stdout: 14625.8 gal
